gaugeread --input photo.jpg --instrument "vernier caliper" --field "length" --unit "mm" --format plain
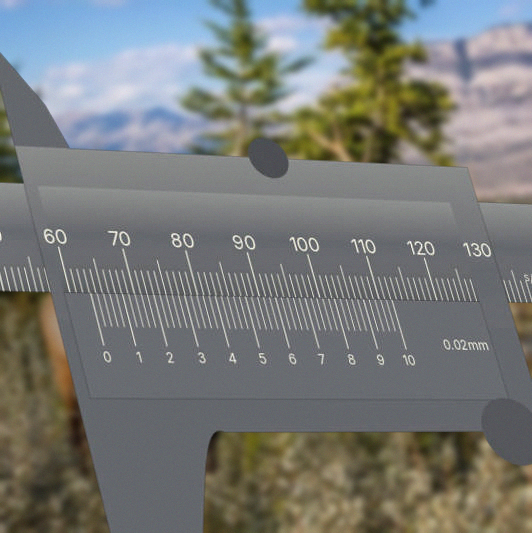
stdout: 63.2 mm
